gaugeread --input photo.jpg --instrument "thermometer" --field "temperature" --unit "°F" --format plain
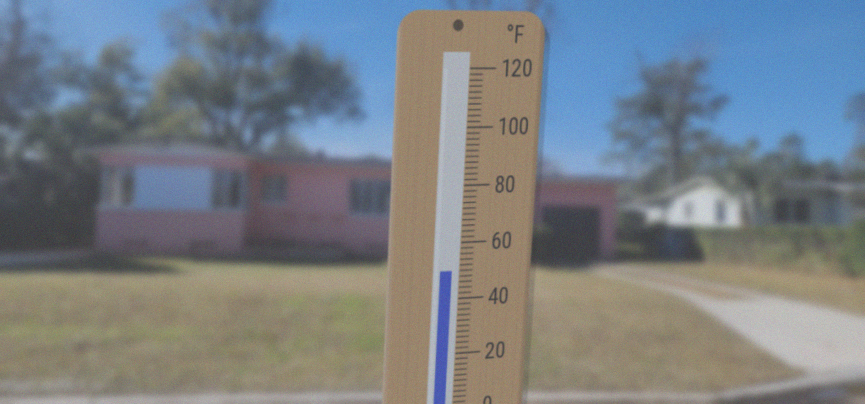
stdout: 50 °F
